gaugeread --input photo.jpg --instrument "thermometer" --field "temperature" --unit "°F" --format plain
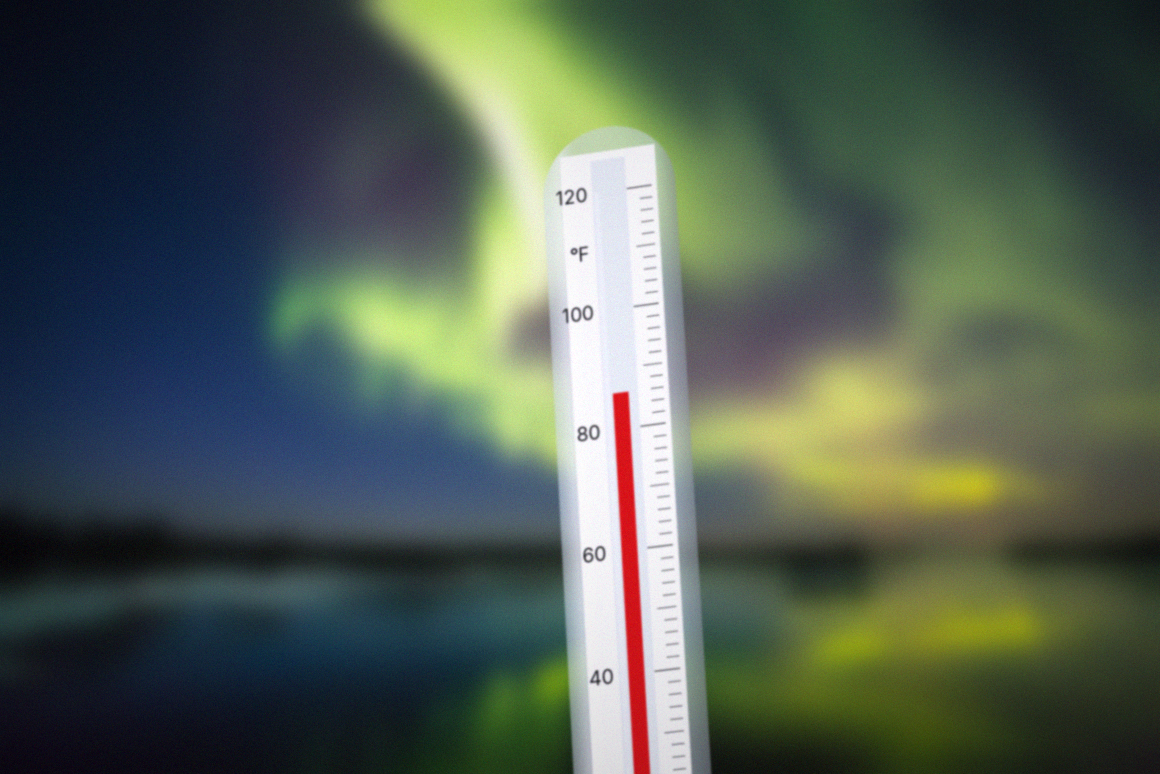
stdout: 86 °F
